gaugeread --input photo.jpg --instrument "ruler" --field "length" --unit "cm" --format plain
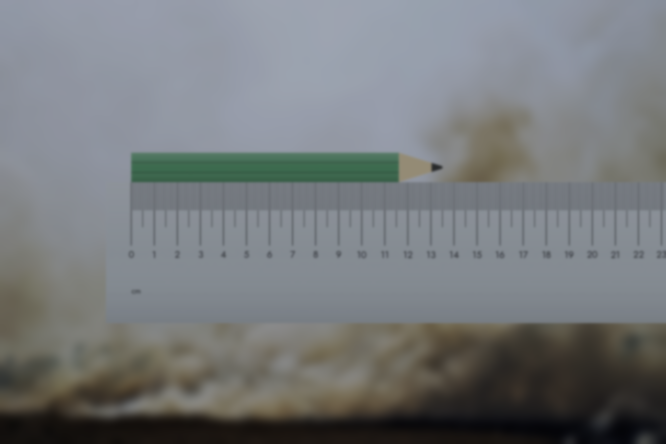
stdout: 13.5 cm
